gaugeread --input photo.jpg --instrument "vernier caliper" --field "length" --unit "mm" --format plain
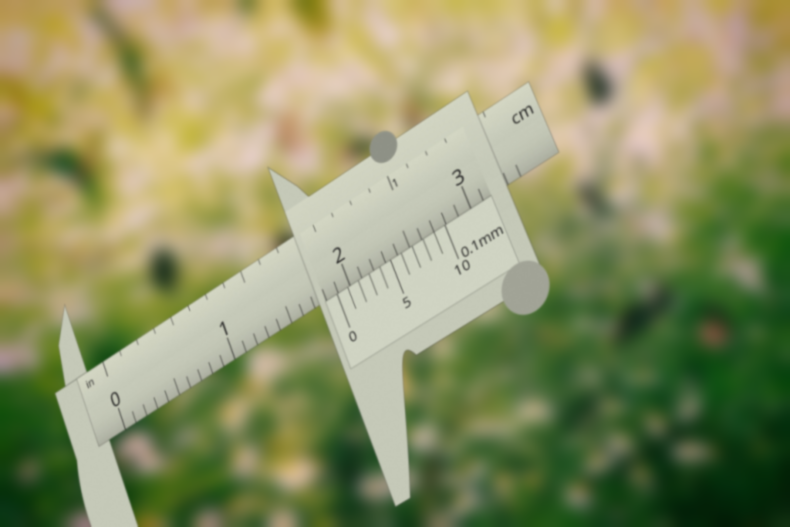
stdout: 18.9 mm
